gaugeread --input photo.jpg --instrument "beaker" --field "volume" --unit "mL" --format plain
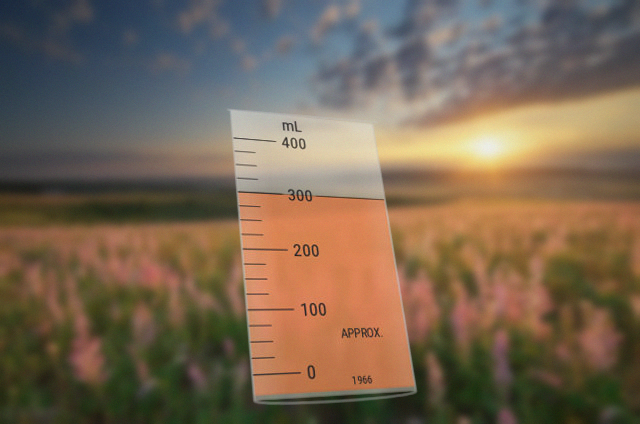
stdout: 300 mL
